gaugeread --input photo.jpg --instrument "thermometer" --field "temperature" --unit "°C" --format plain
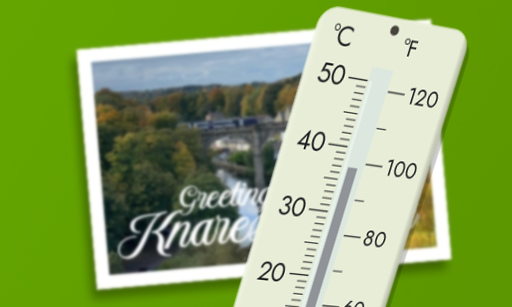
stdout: 37 °C
